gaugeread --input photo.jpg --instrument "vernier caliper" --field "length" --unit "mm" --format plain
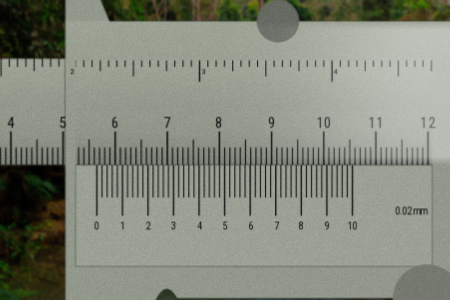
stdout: 56.5 mm
